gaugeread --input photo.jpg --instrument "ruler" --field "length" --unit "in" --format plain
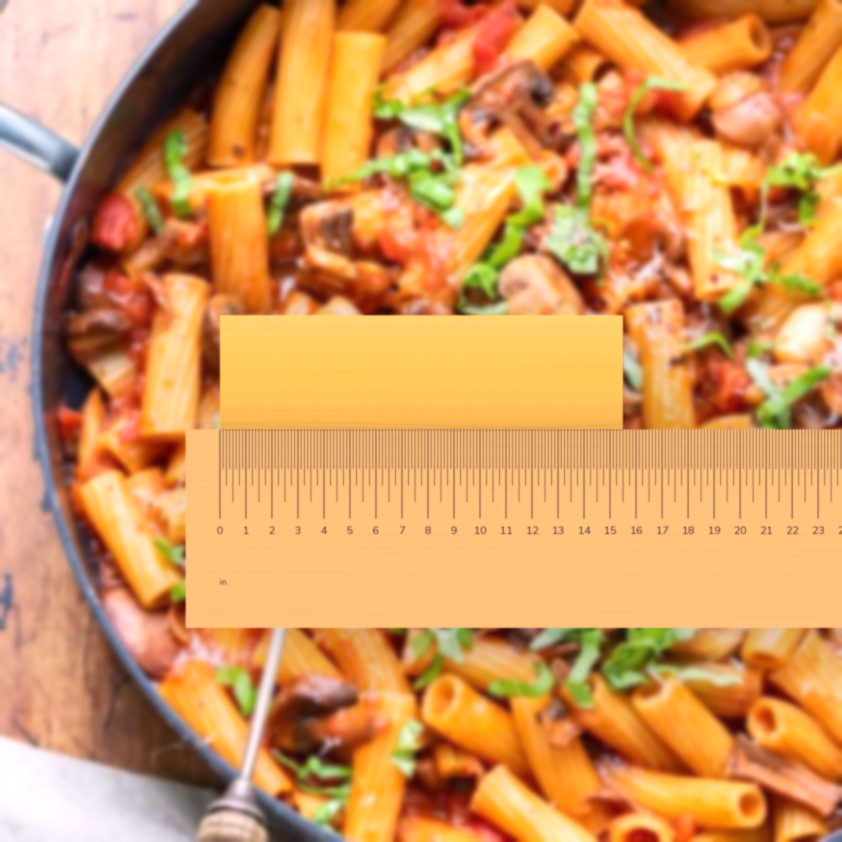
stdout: 15.5 in
